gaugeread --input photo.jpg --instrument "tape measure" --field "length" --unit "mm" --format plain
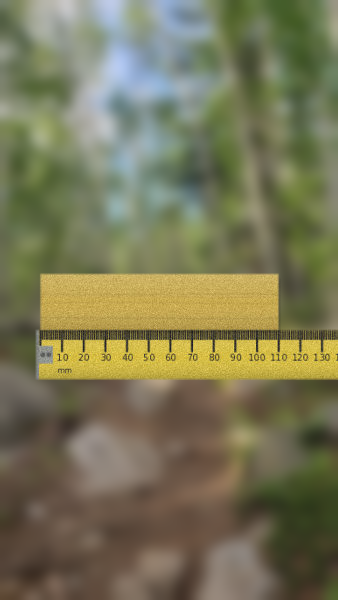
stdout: 110 mm
